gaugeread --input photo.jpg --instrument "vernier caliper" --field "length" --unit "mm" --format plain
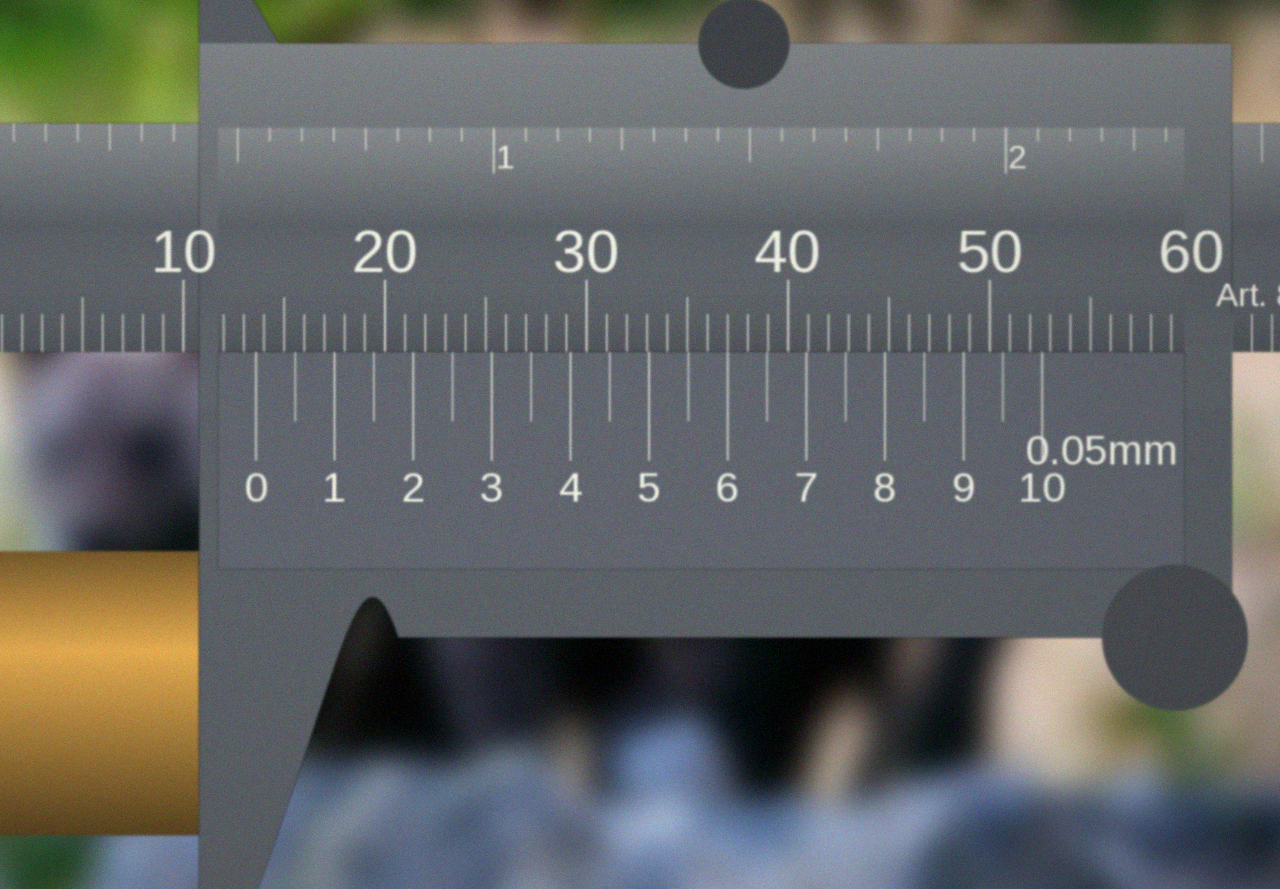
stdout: 13.6 mm
